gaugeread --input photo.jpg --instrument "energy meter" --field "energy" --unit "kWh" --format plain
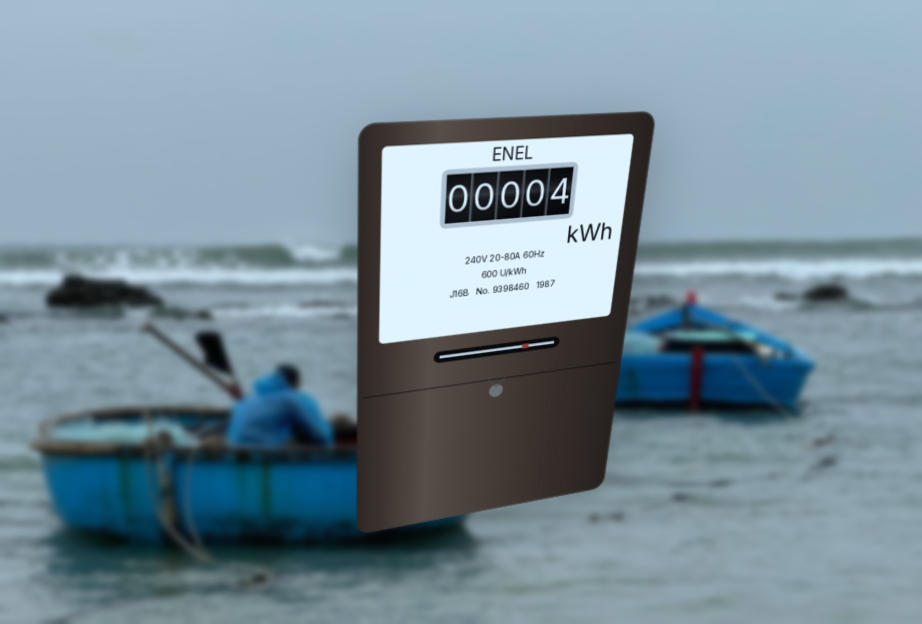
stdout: 4 kWh
